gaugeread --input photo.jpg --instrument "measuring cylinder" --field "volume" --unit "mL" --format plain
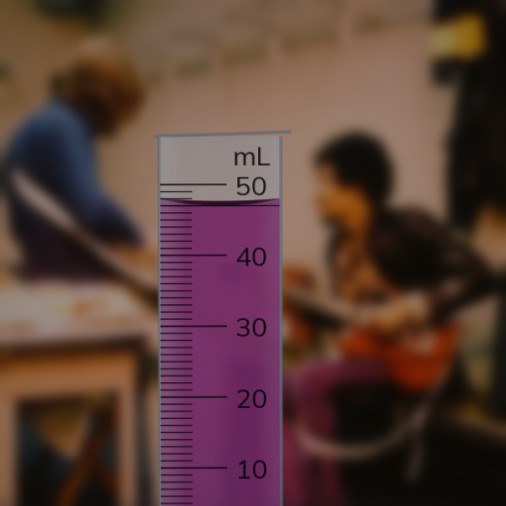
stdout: 47 mL
